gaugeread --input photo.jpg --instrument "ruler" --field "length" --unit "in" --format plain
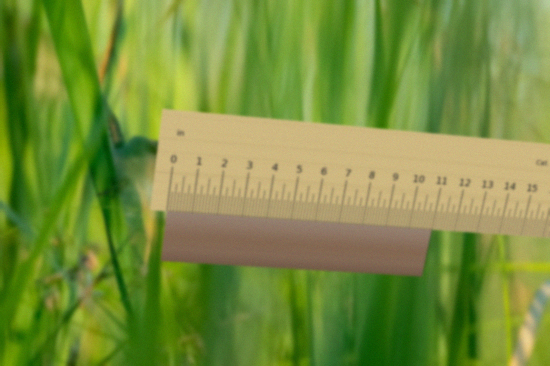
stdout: 11 in
